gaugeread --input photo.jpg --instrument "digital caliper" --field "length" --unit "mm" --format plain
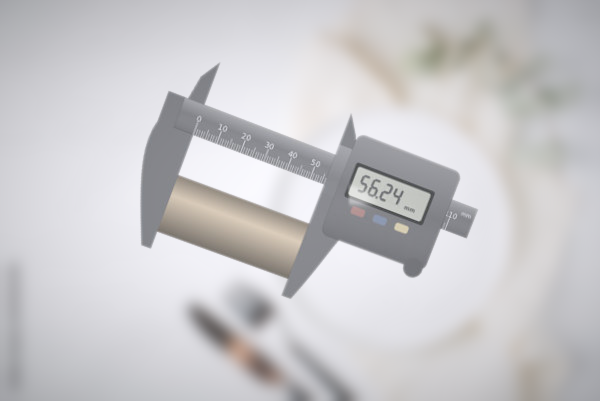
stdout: 56.24 mm
